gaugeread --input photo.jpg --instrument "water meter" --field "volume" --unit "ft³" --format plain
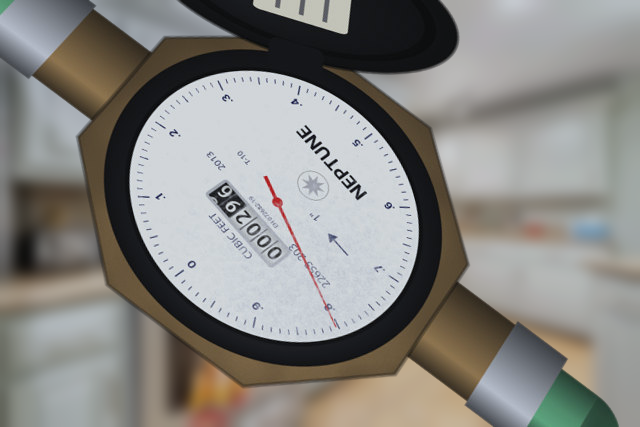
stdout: 295.80 ft³
